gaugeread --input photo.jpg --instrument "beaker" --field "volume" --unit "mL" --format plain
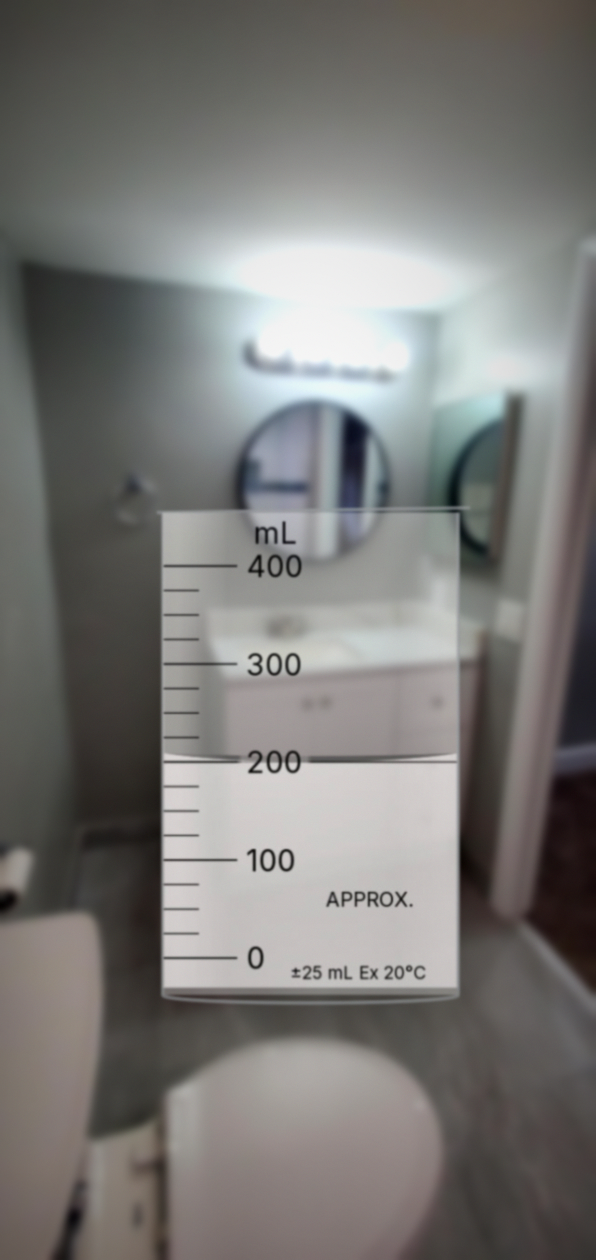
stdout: 200 mL
